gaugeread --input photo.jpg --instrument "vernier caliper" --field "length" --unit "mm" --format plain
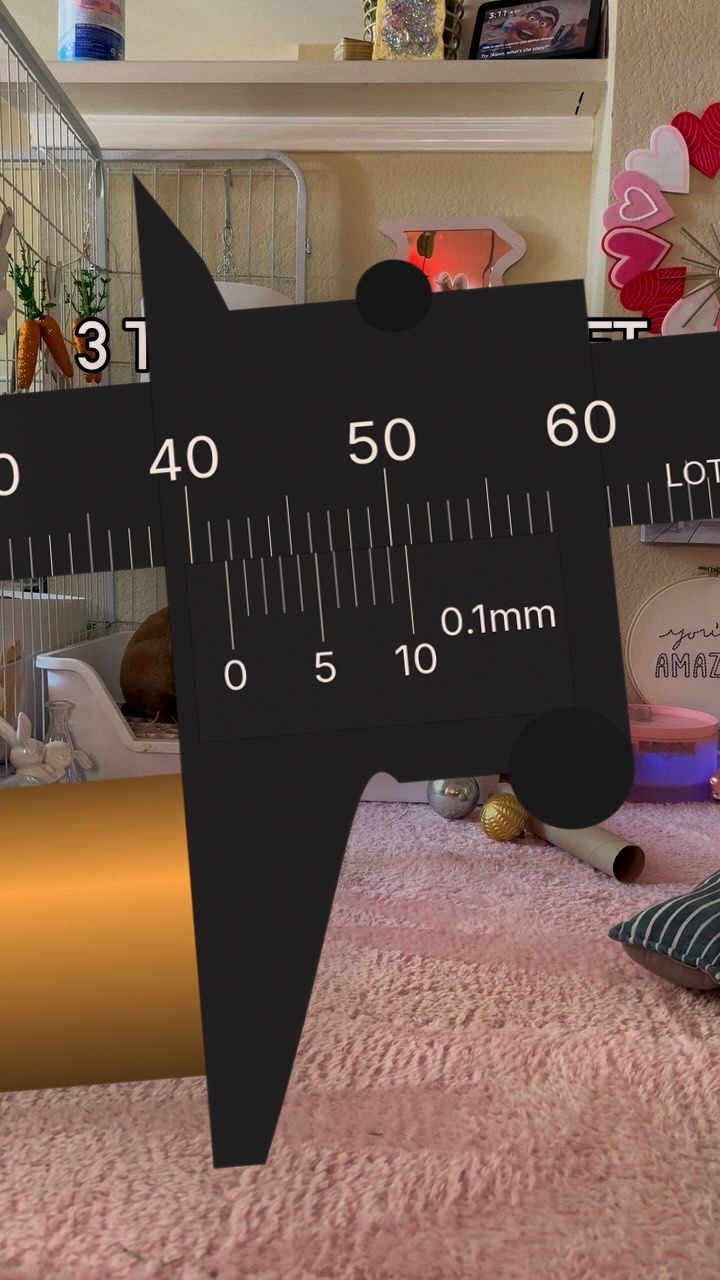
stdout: 41.7 mm
